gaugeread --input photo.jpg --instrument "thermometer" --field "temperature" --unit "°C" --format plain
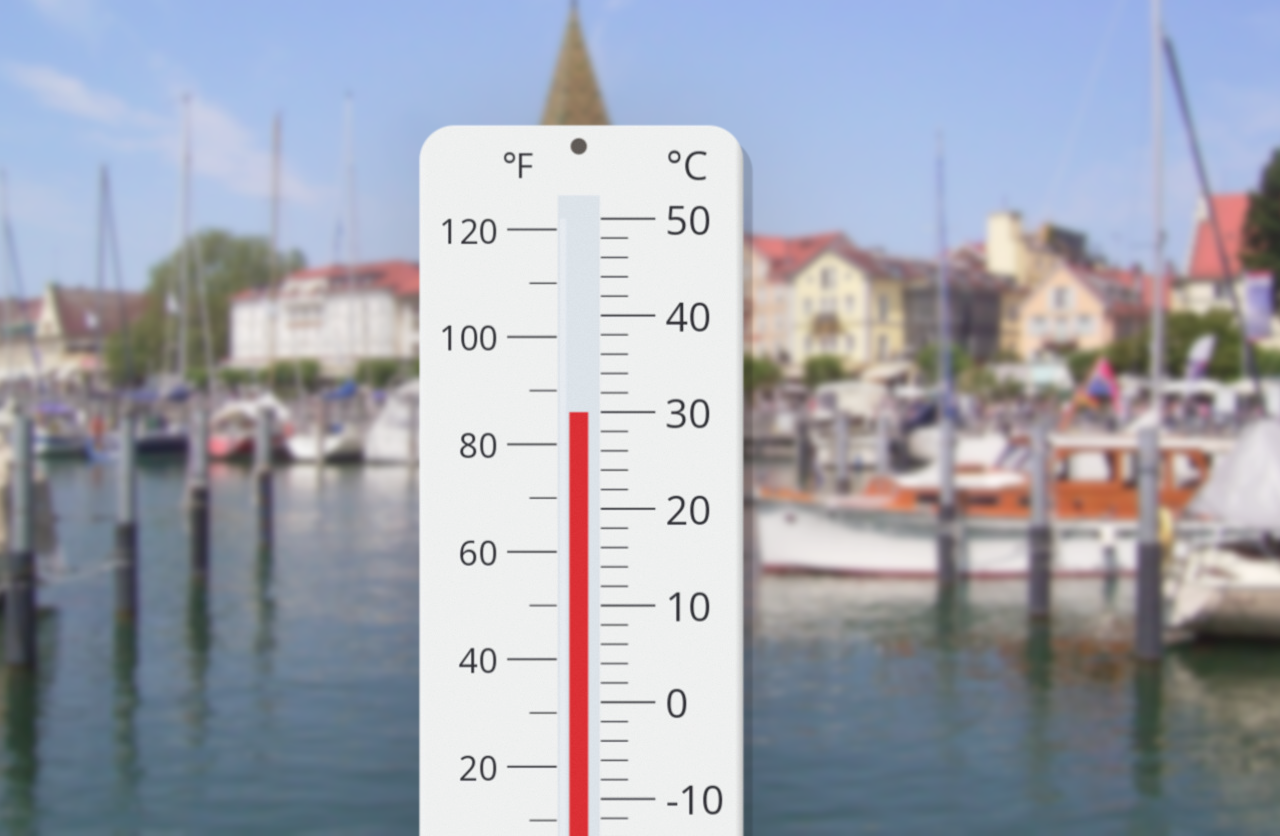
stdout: 30 °C
